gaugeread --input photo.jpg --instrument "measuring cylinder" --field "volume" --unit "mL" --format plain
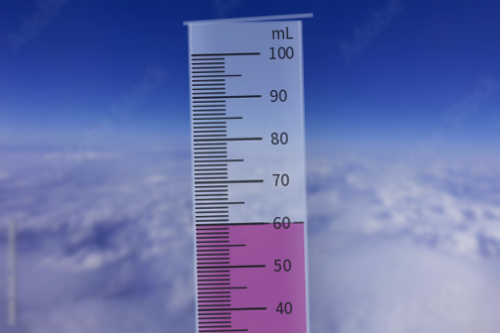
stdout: 60 mL
